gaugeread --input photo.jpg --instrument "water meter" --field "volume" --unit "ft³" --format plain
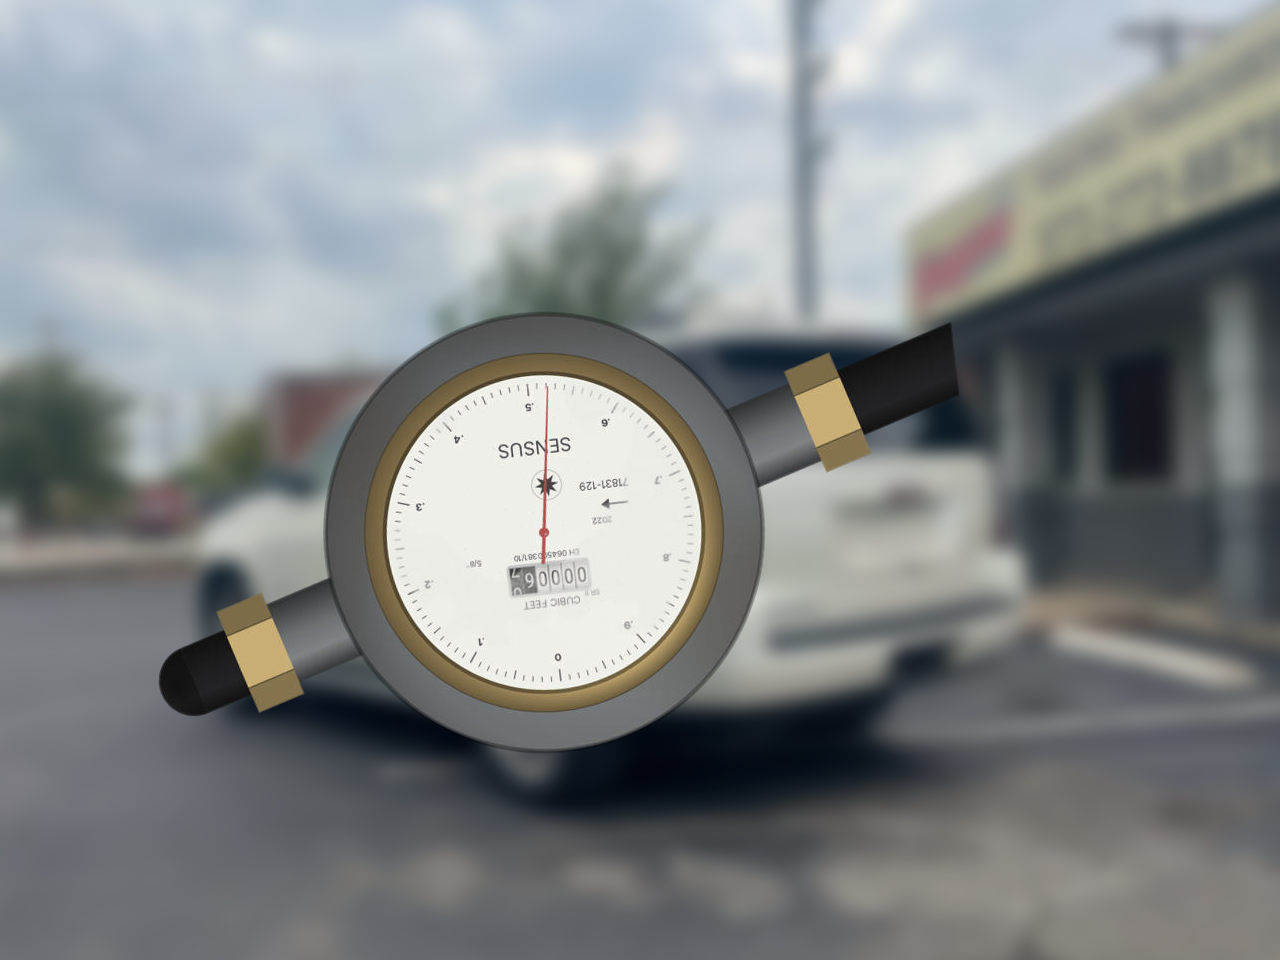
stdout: 66.52 ft³
